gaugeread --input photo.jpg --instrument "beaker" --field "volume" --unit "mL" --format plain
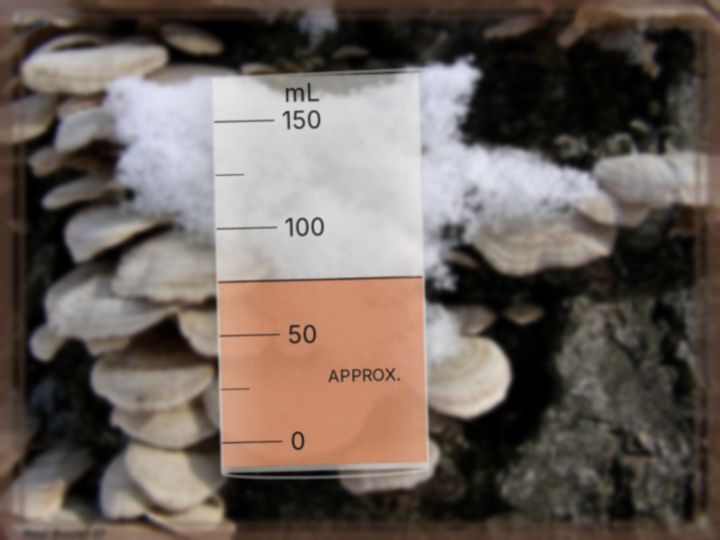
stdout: 75 mL
